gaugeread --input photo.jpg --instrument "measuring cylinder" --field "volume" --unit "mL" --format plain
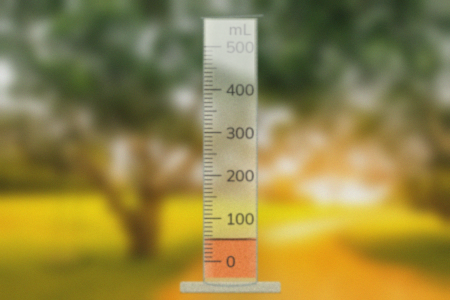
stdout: 50 mL
